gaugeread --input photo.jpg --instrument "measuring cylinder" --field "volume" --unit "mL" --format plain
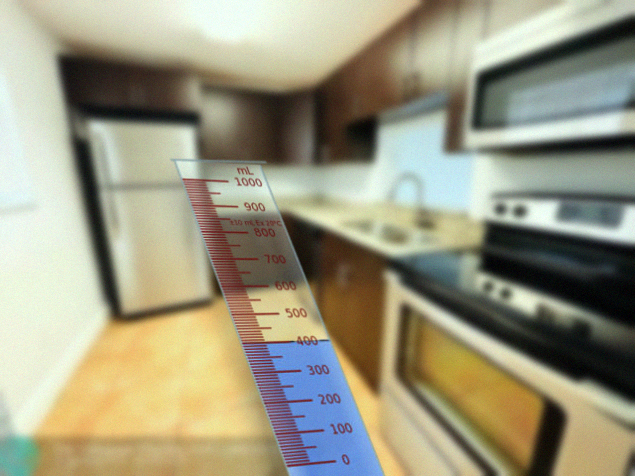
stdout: 400 mL
